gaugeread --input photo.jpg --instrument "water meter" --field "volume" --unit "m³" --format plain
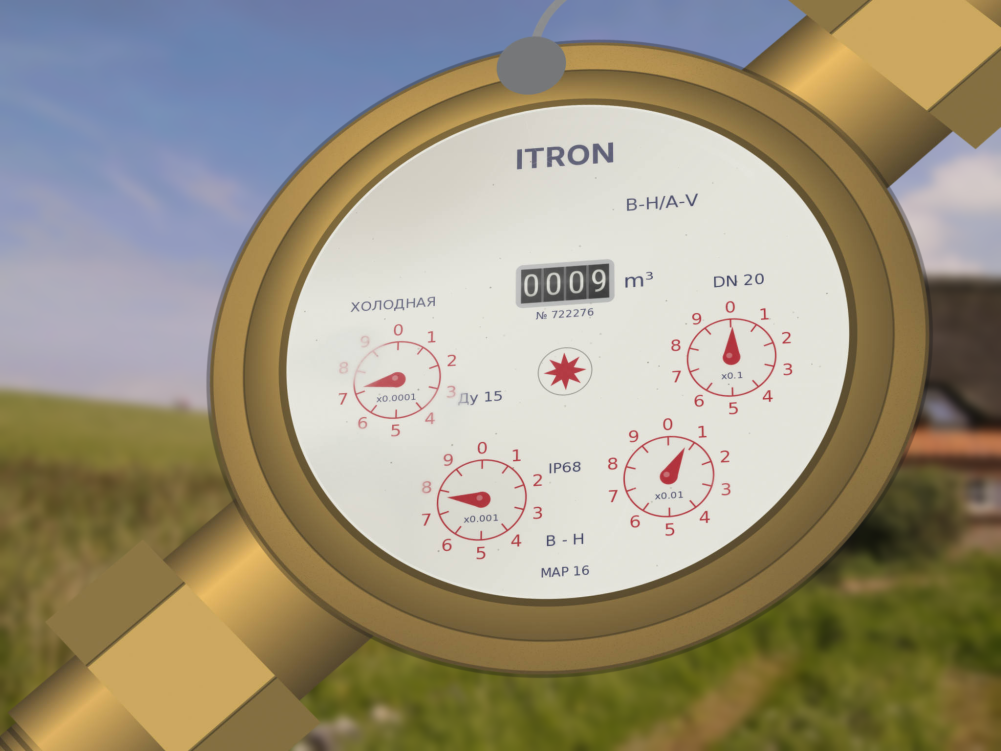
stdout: 9.0077 m³
